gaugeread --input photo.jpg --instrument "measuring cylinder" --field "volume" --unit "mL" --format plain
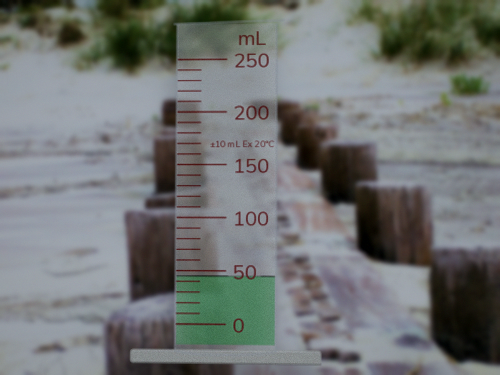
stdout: 45 mL
